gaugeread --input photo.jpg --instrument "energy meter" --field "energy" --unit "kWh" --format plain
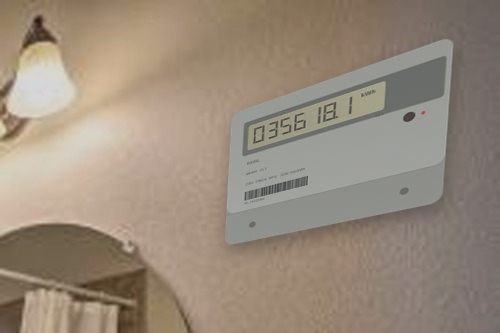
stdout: 35618.1 kWh
